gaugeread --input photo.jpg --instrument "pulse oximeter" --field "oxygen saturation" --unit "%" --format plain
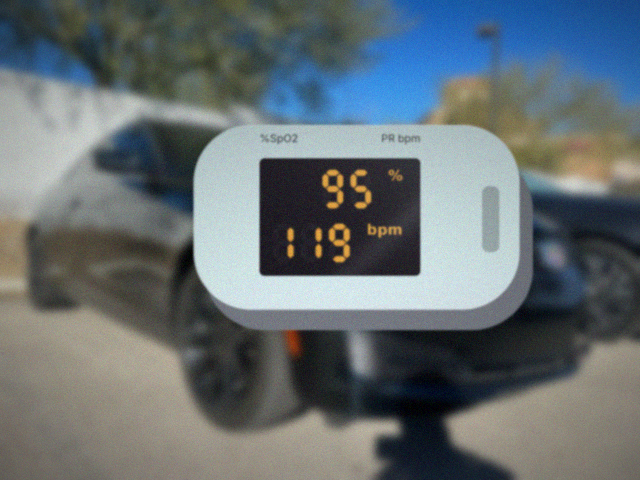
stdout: 95 %
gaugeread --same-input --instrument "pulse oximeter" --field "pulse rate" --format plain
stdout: 119 bpm
